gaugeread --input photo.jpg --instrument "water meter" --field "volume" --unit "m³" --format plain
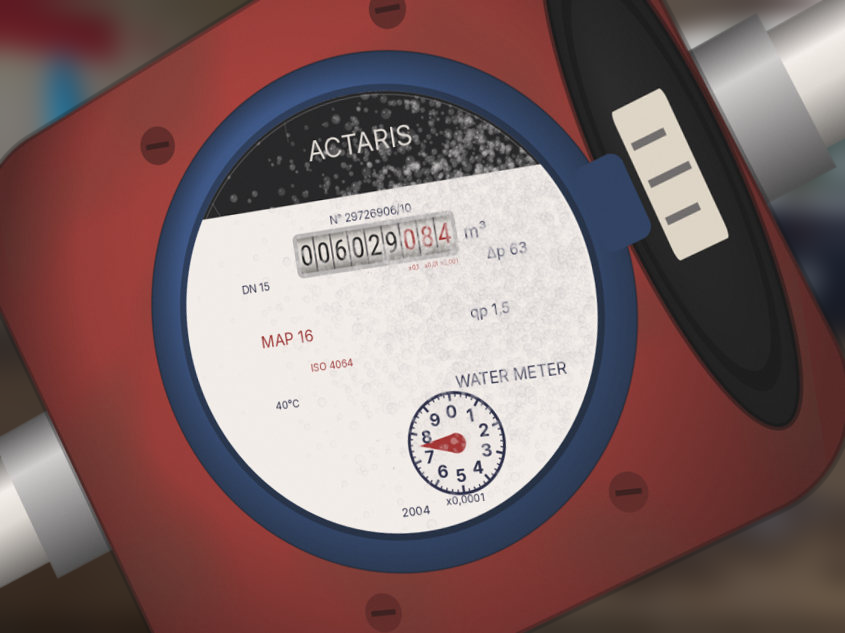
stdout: 6029.0847 m³
